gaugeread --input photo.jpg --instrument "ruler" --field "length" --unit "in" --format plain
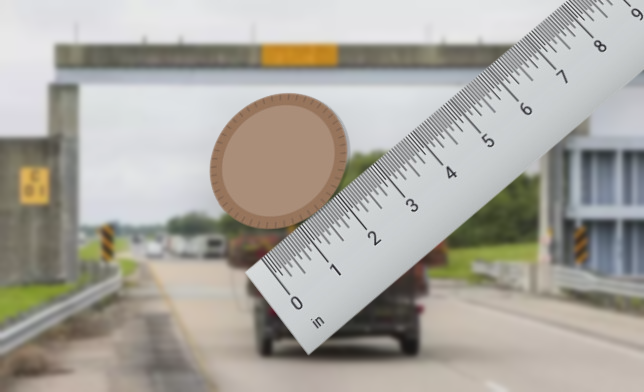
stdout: 3 in
